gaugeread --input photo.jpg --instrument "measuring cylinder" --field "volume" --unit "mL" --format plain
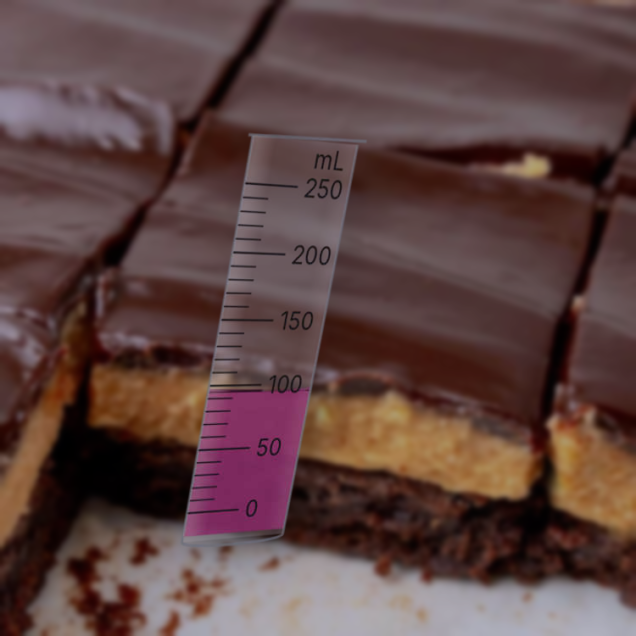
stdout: 95 mL
